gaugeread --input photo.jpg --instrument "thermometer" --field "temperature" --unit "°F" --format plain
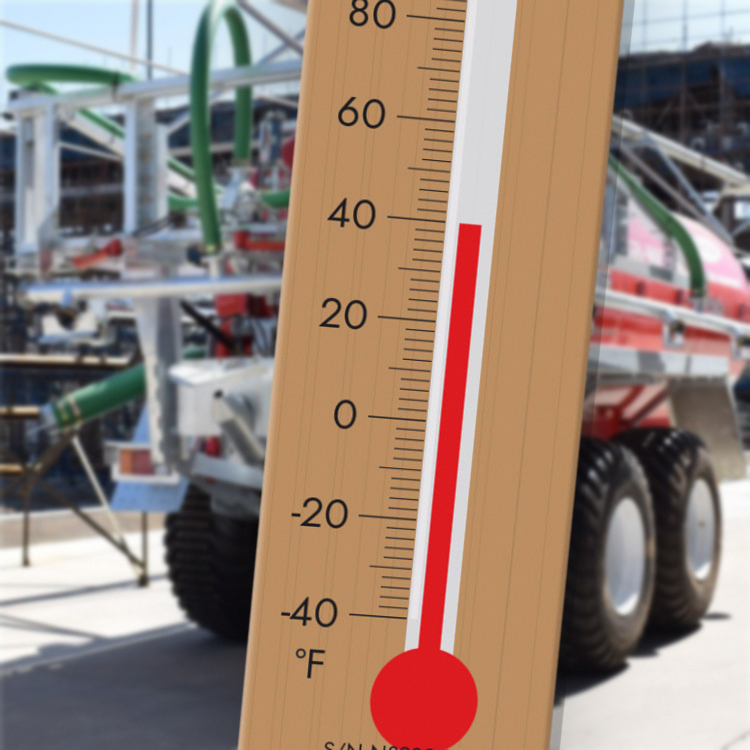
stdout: 40 °F
